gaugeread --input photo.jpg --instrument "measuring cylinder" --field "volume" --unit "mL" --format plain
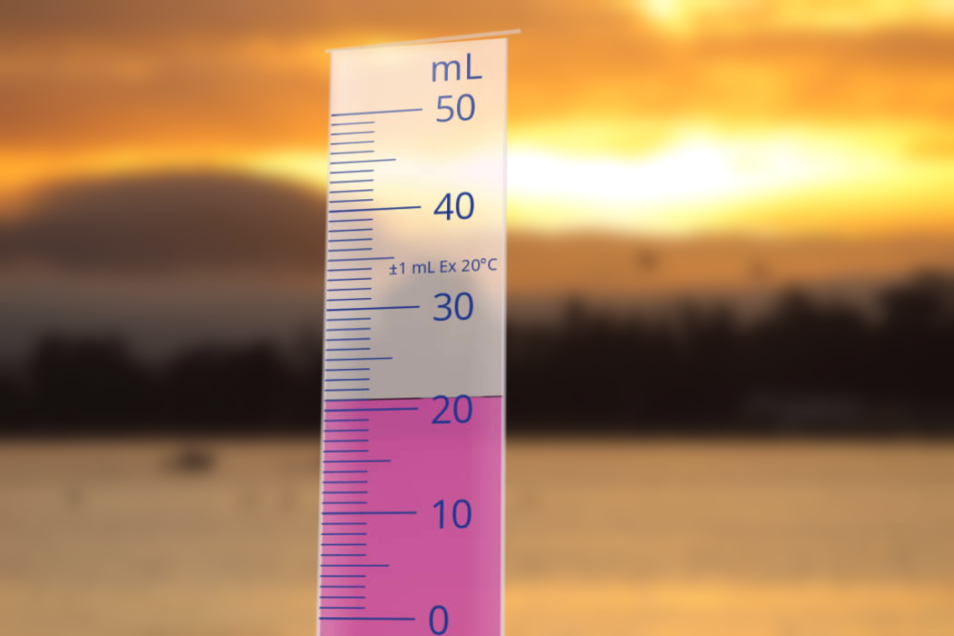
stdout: 21 mL
